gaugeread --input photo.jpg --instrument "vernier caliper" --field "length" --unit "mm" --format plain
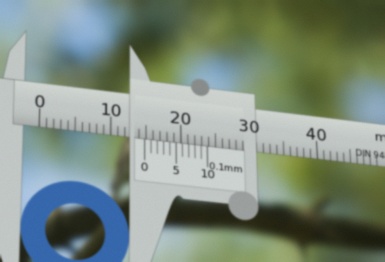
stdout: 14.8 mm
